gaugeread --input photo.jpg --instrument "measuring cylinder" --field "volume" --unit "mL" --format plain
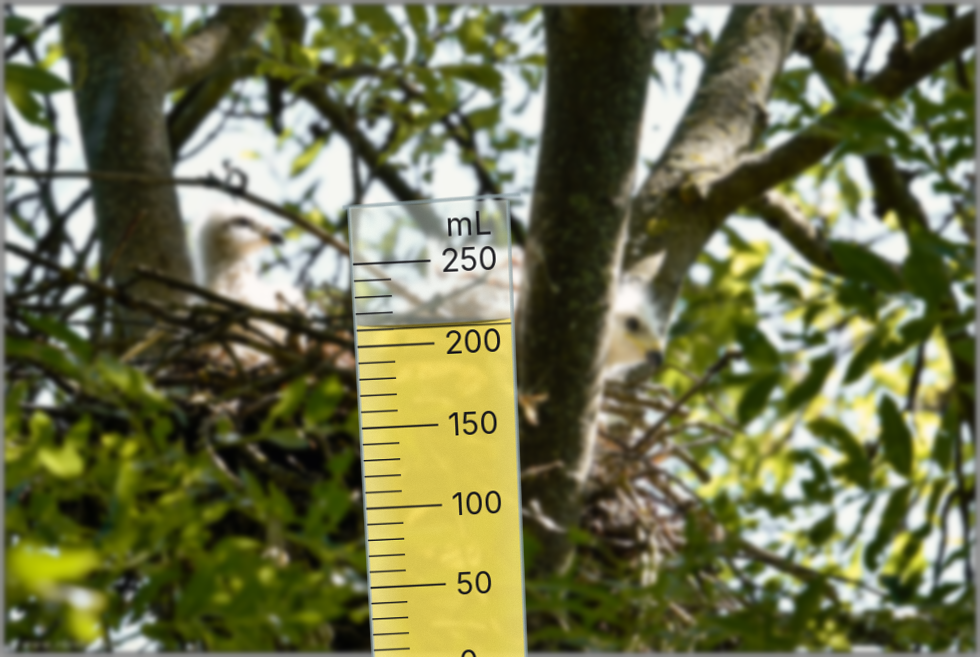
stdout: 210 mL
